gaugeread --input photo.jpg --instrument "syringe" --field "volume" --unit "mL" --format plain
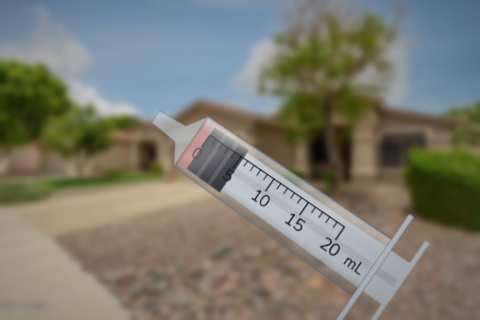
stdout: 0 mL
